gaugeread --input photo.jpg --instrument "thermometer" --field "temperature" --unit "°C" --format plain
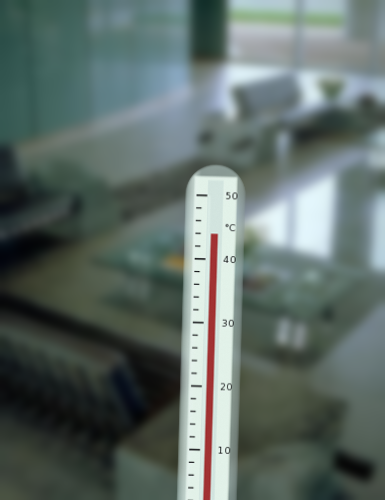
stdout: 44 °C
